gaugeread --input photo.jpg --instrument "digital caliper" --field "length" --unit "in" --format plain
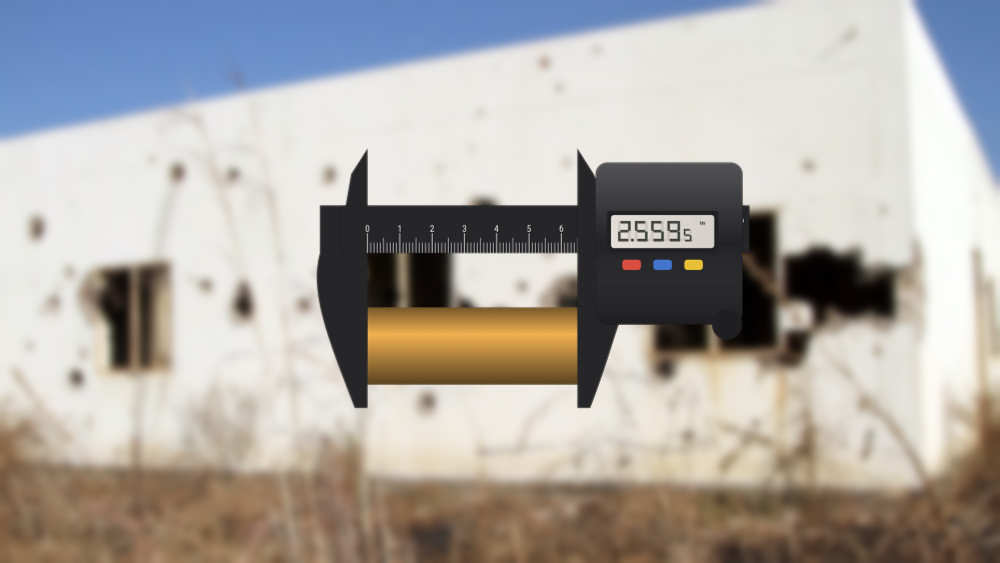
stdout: 2.5595 in
